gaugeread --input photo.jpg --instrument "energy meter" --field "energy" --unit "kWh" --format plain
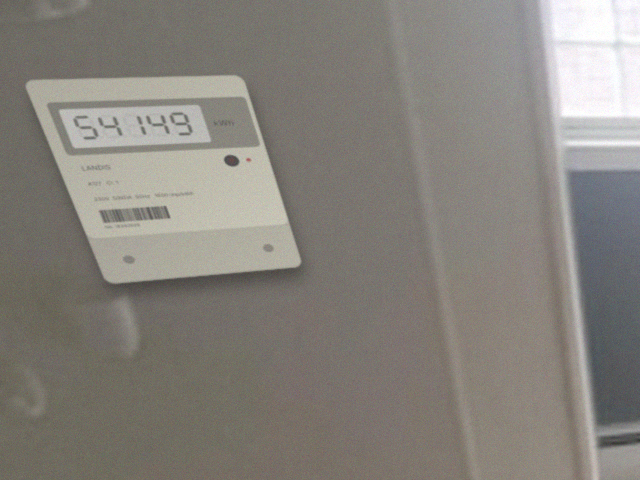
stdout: 54149 kWh
